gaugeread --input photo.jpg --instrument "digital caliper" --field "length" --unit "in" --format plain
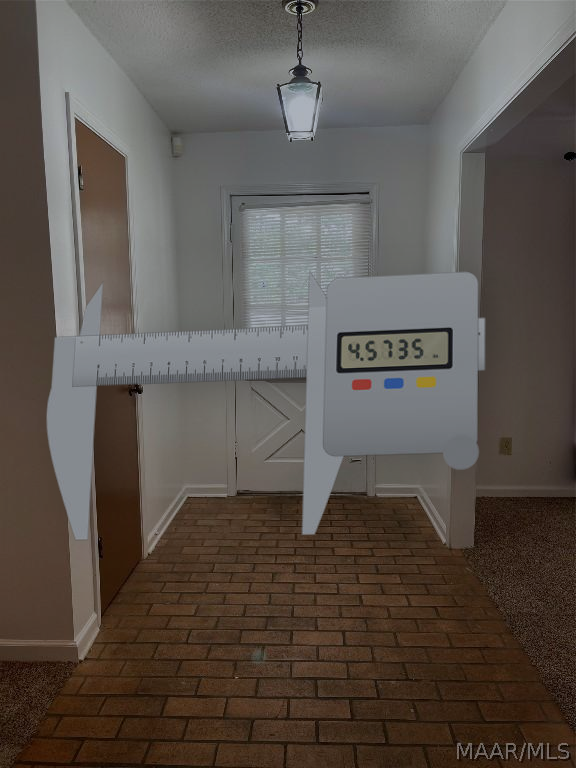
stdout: 4.5735 in
